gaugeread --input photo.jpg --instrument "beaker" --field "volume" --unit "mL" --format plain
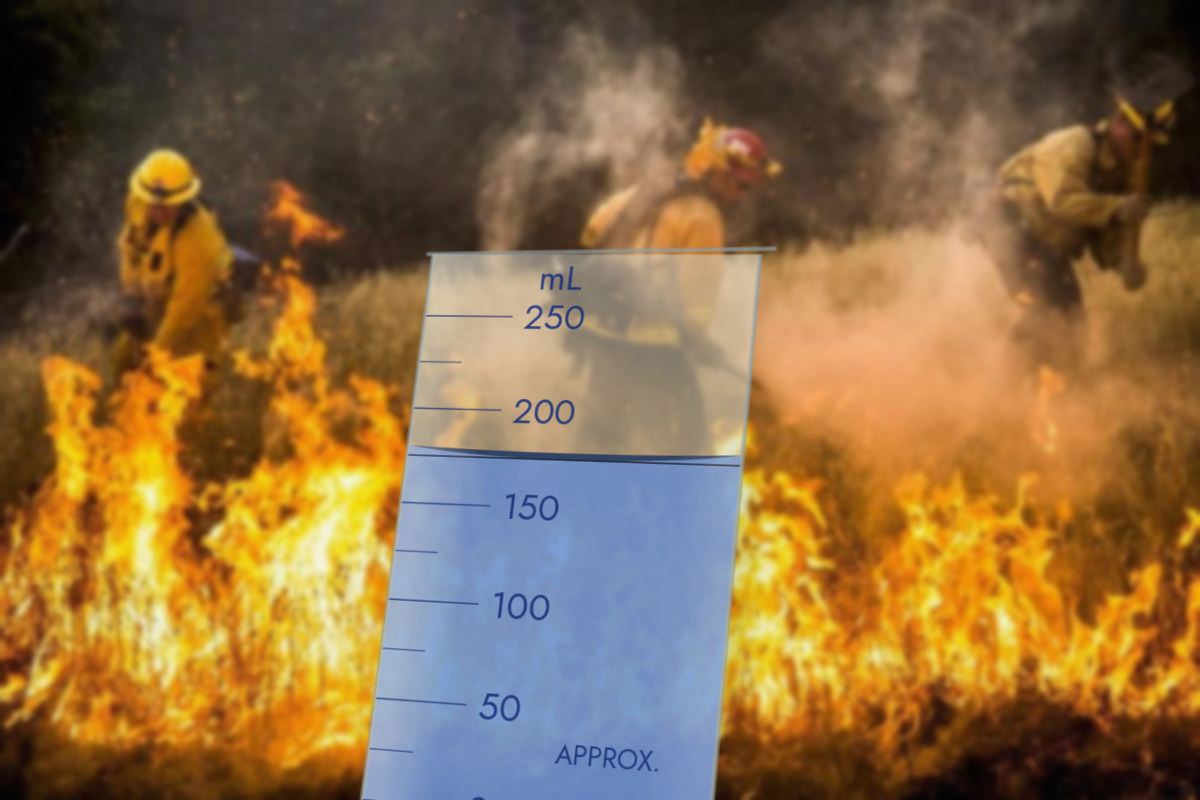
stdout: 175 mL
